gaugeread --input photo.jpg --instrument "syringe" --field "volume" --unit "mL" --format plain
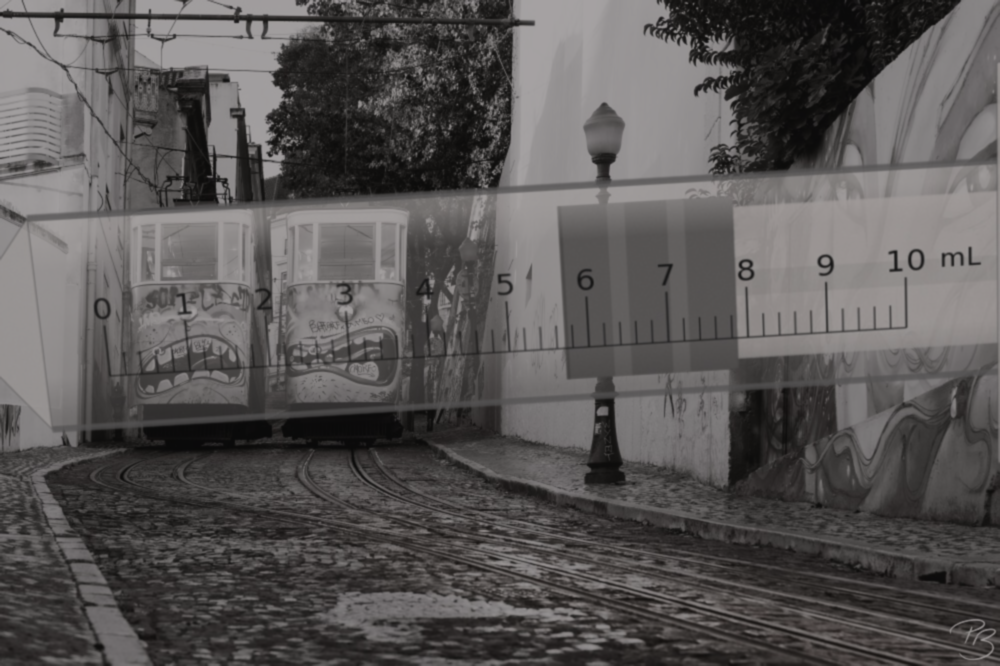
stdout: 5.7 mL
